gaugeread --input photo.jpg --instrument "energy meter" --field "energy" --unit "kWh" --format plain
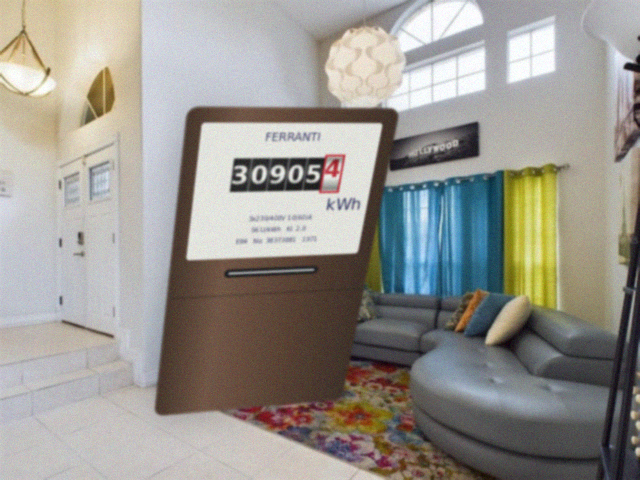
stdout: 30905.4 kWh
